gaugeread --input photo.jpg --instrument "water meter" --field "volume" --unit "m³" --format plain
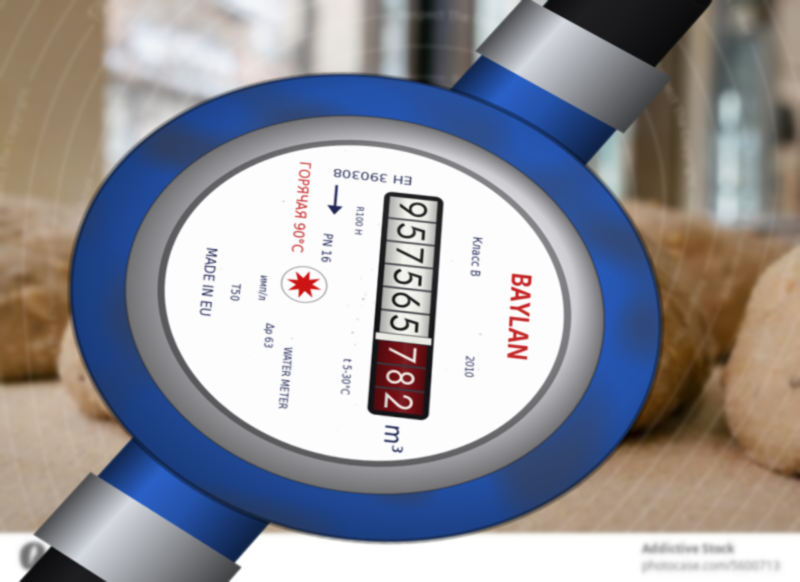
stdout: 957565.782 m³
